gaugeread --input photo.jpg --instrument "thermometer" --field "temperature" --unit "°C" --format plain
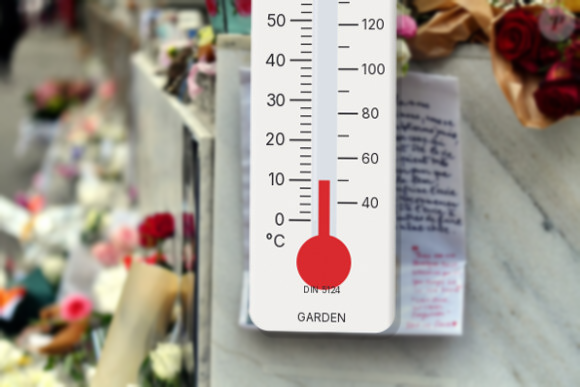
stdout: 10 °C
